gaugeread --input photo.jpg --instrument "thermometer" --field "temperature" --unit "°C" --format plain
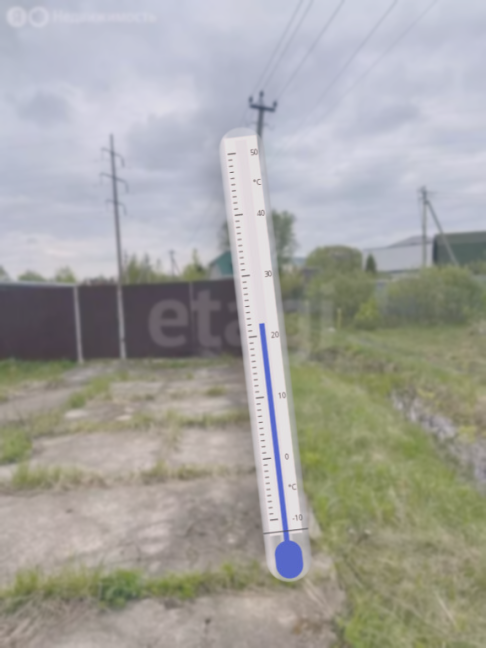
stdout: 22 °C
